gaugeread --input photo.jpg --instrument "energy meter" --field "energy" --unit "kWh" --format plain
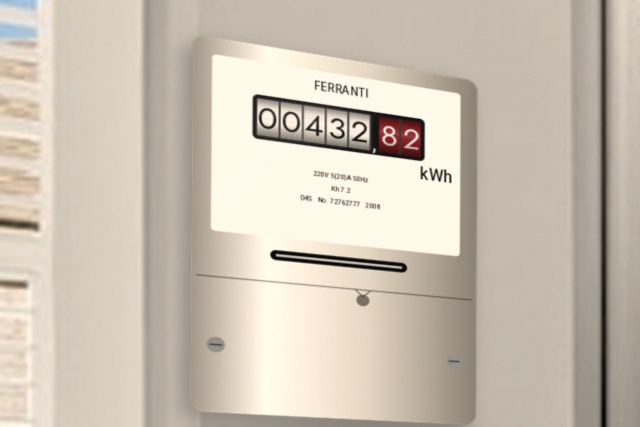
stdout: 432.82 kWh
